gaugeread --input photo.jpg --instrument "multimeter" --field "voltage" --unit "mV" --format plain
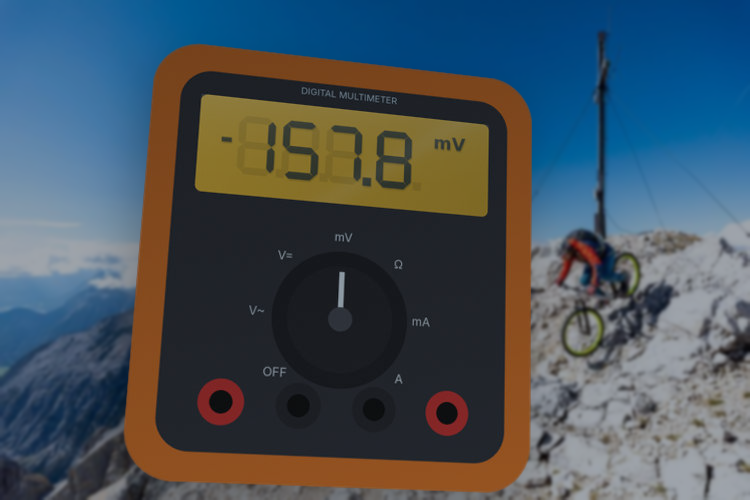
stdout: -157.8 mV
